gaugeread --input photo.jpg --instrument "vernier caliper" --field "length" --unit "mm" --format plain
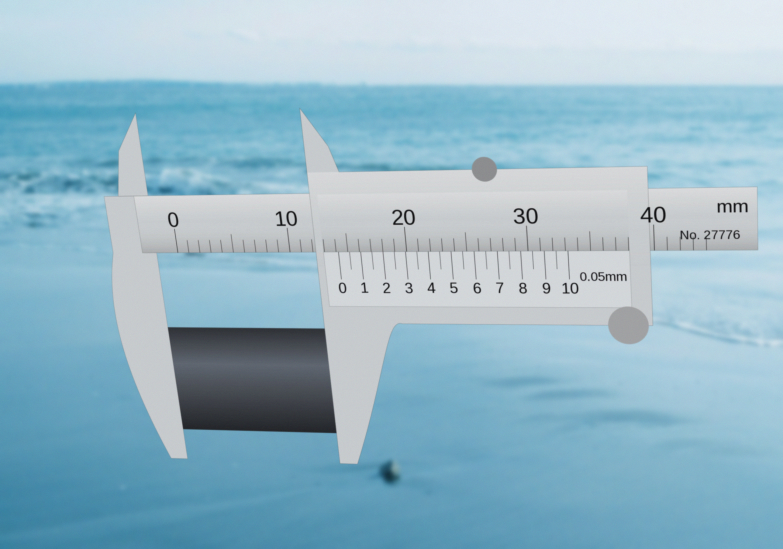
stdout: 14.2 mm
